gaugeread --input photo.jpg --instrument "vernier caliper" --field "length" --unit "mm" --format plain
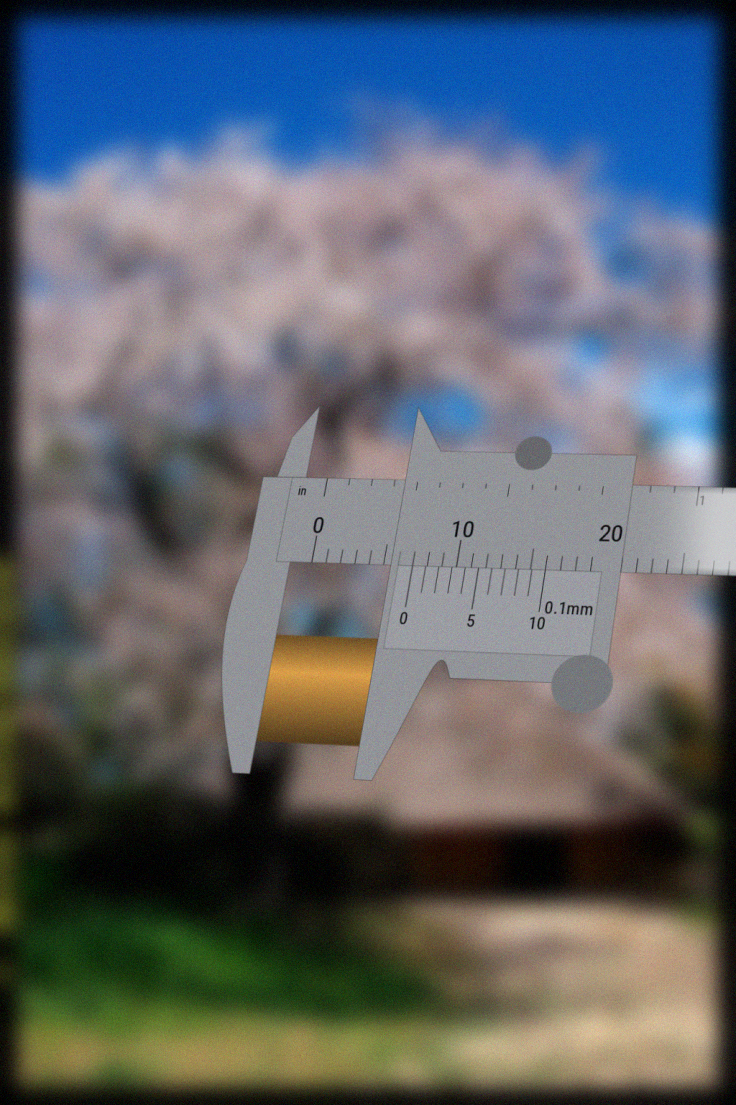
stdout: 7.0 mm
